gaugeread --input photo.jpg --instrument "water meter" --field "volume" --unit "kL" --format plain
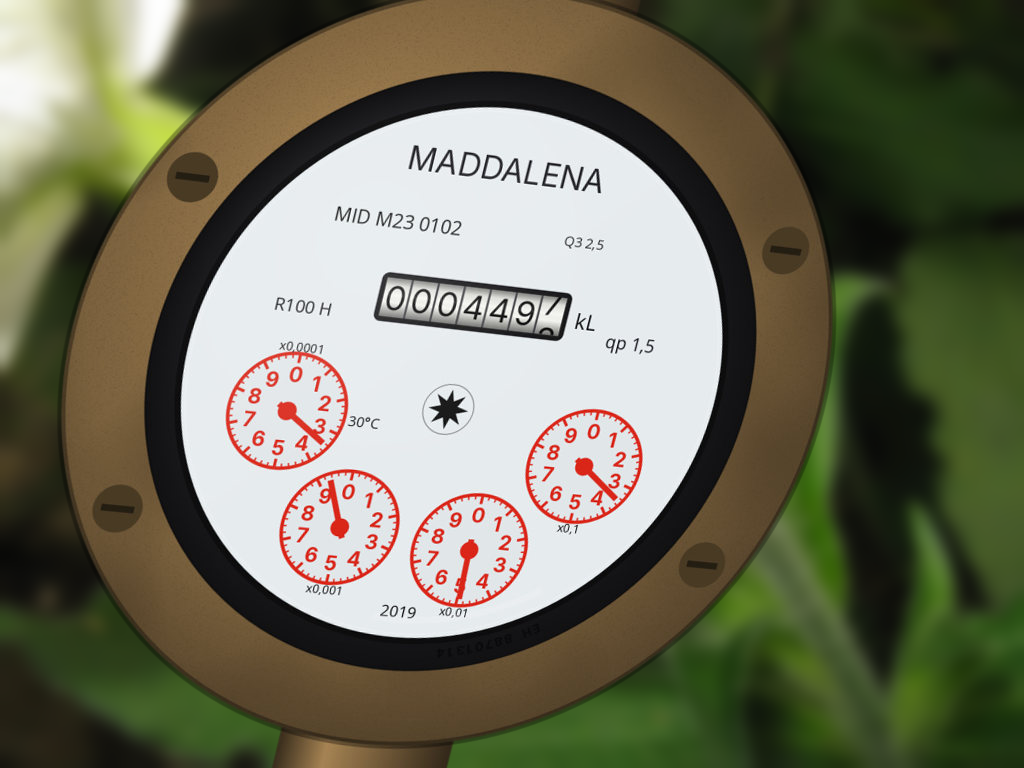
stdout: 4497.3493 kL
